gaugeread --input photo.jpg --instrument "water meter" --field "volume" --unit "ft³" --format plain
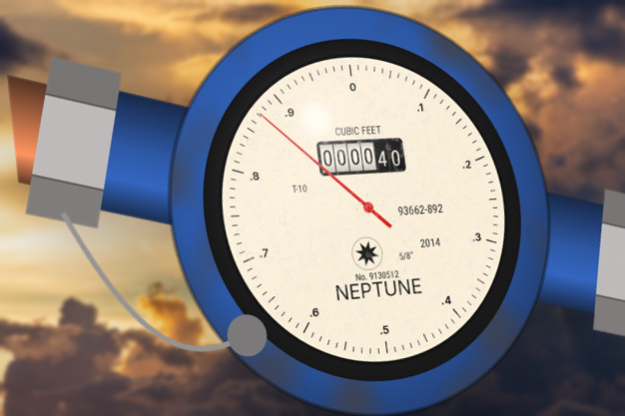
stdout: 39.87 ft³
